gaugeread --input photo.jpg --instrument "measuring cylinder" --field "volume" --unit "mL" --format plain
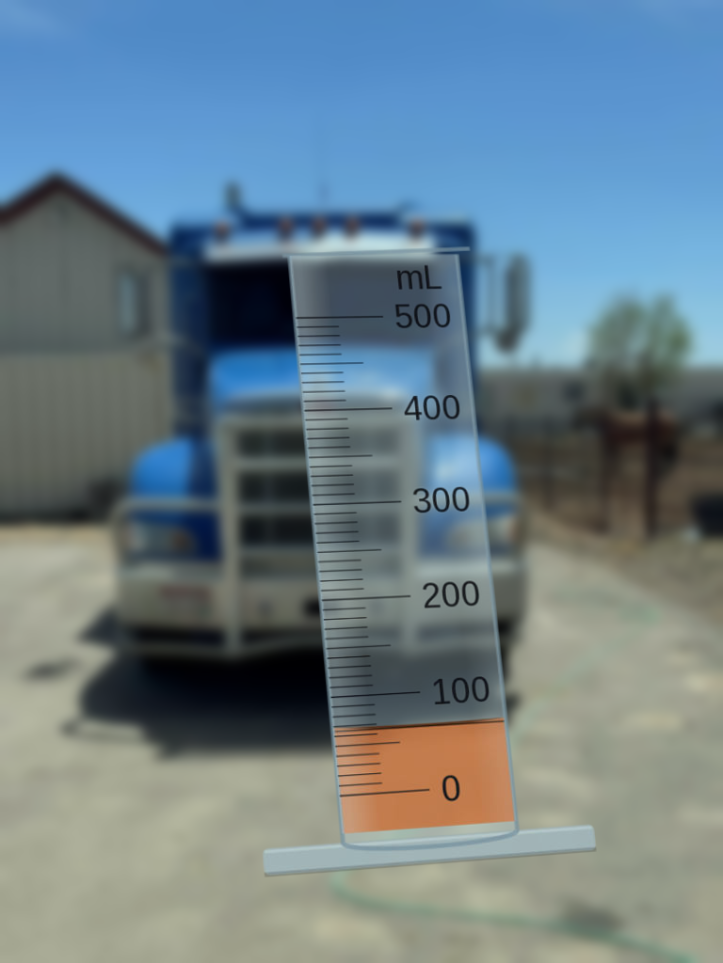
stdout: 65 mL
